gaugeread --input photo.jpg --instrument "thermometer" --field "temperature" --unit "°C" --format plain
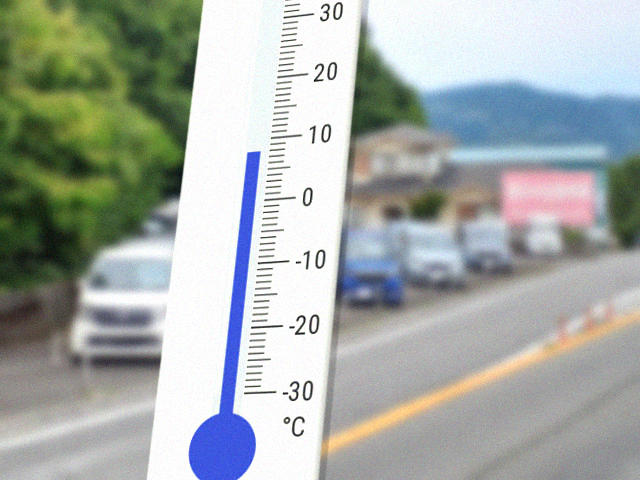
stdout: 8 °C
